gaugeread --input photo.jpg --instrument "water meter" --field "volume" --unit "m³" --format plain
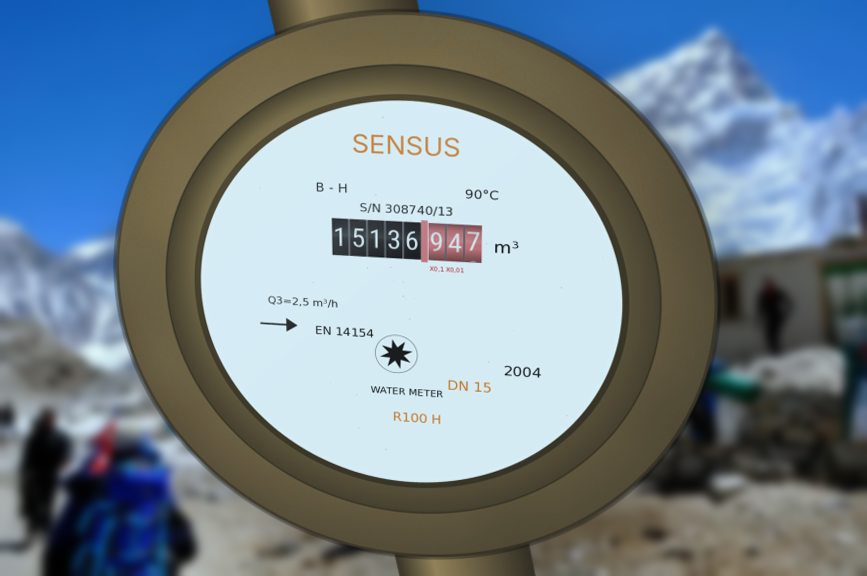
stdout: 15136.947 m³
